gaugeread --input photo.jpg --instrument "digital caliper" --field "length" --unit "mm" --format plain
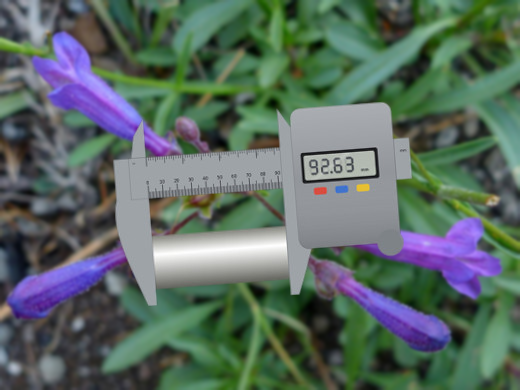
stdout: 92.63 mm
